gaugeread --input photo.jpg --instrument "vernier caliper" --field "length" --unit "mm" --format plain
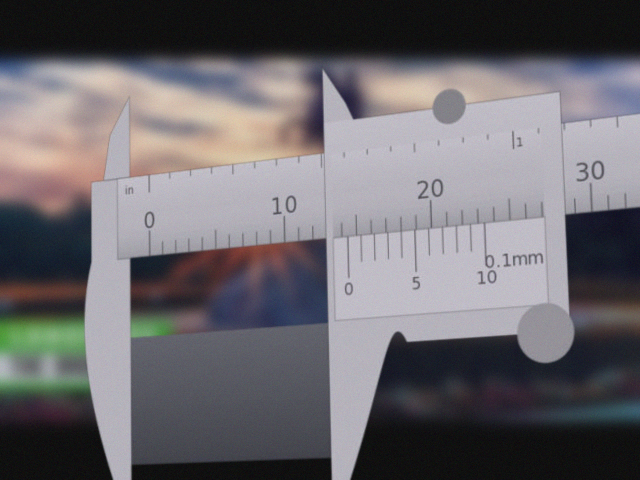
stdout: 14.4 mm
